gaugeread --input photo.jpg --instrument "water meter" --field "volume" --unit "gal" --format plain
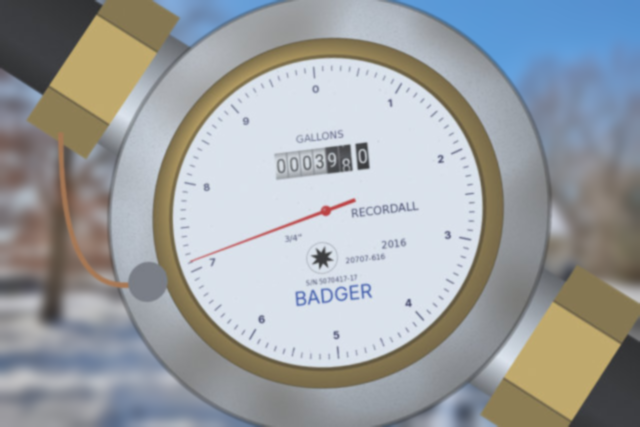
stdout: 3977.1 gal
